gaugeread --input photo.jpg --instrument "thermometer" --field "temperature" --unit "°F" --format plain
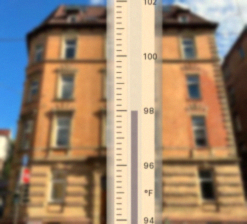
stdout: 98 °F
